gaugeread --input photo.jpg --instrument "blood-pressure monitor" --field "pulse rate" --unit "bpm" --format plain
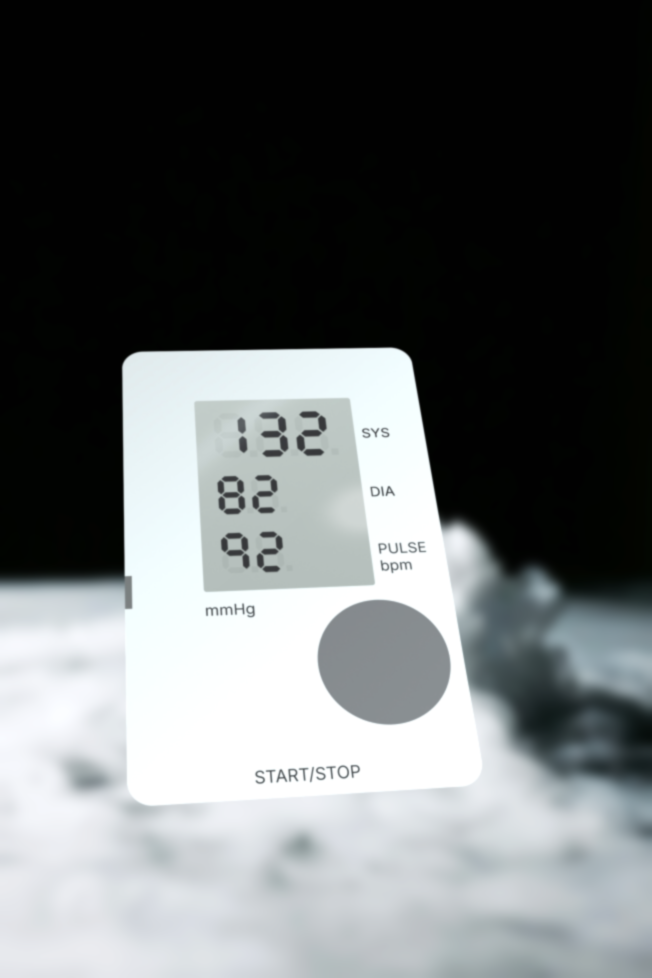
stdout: 92 bpm
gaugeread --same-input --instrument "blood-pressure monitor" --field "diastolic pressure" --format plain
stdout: 82 mmHg
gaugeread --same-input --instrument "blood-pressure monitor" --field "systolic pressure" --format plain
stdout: 132 mmHg
